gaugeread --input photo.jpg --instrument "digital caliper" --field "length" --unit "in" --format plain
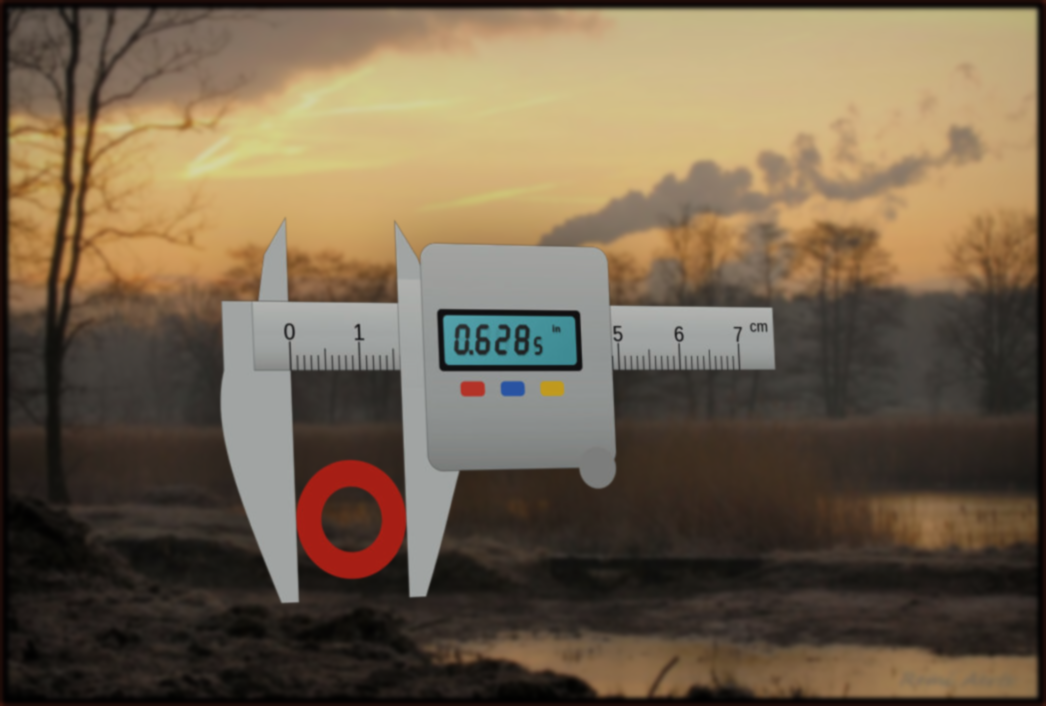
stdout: 0.6285 in
